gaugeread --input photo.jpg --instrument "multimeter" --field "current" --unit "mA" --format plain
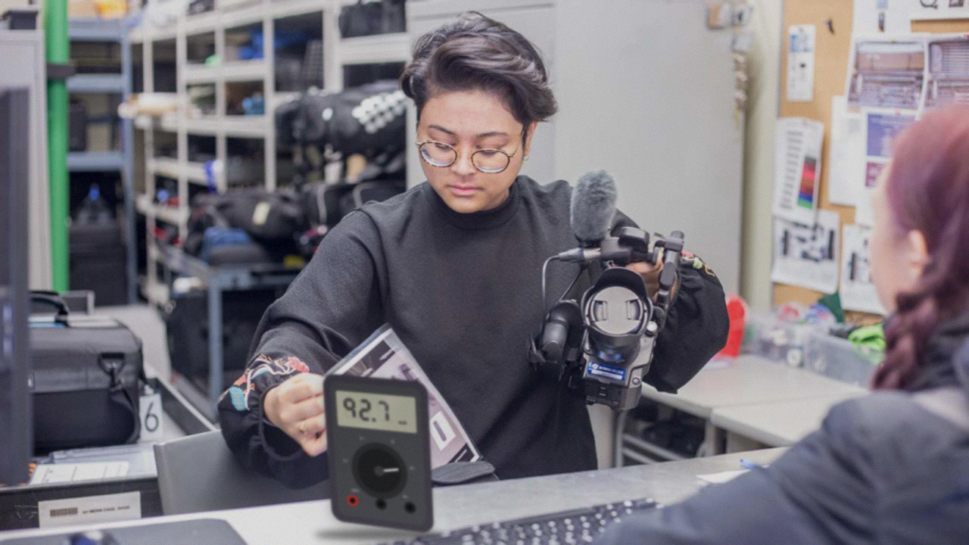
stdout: 92.7 mA
